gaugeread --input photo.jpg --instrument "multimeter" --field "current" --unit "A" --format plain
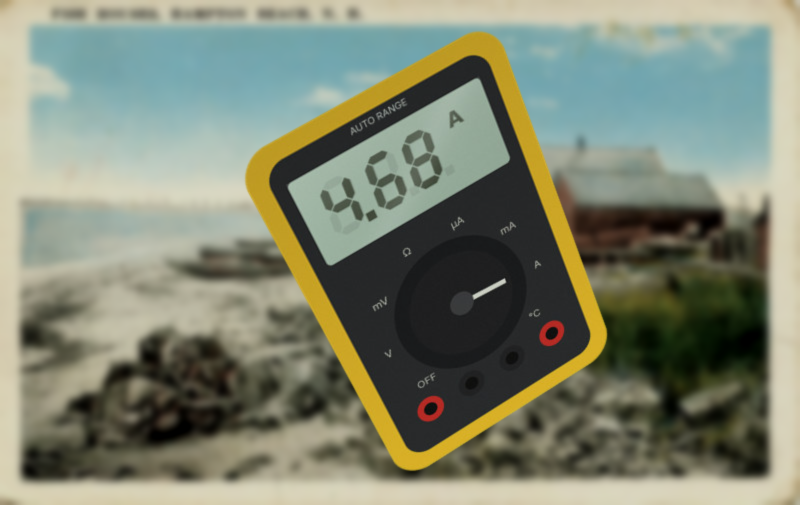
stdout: 4.68 A
